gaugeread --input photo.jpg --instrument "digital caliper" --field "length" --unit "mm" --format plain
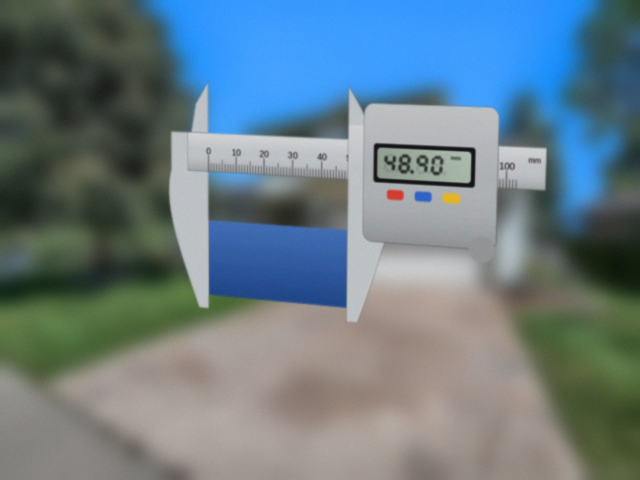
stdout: 48.90 mm
